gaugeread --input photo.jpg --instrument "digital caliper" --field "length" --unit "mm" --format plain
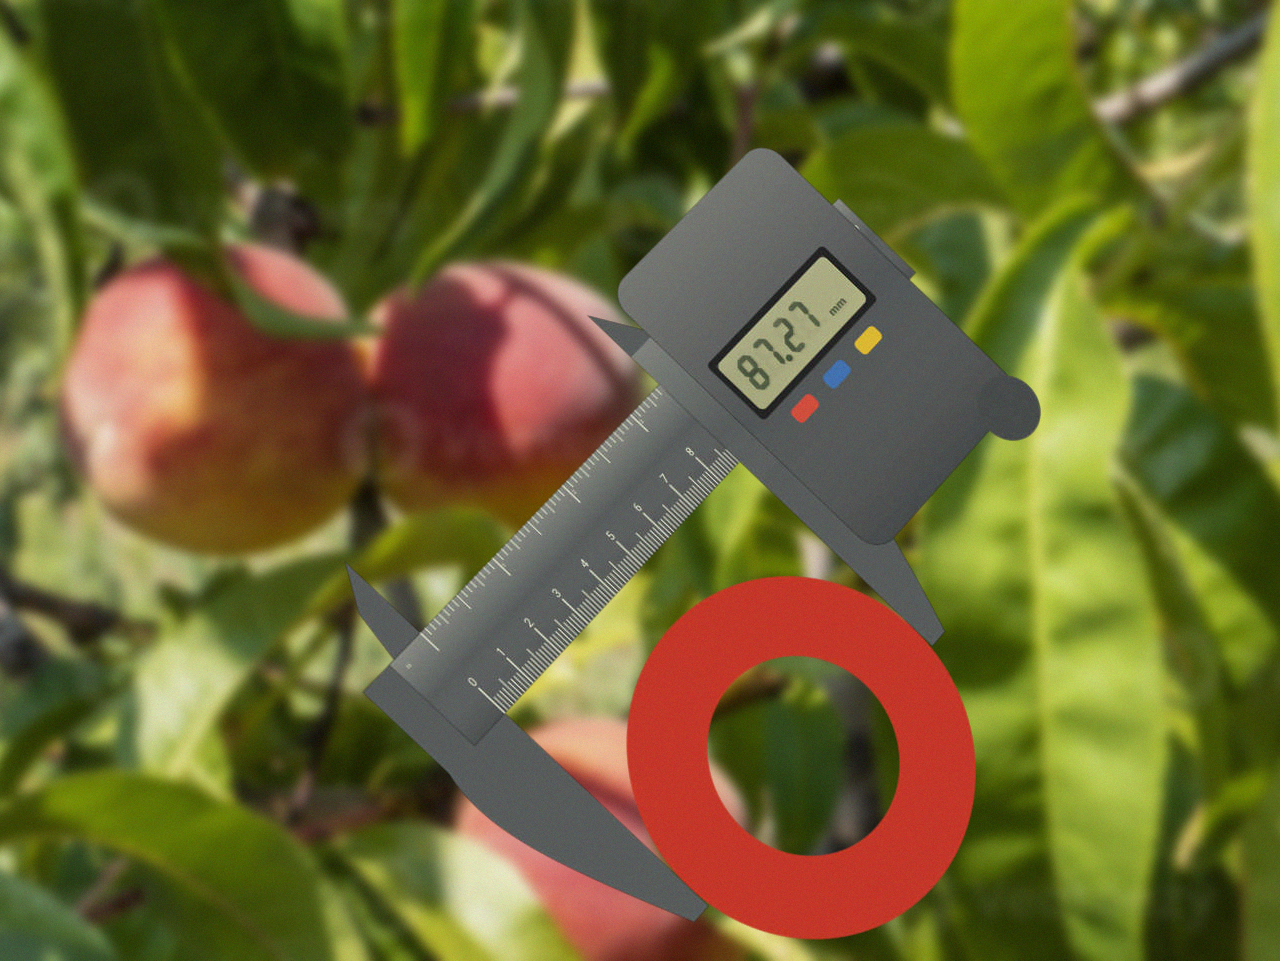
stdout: 87.27 mm
